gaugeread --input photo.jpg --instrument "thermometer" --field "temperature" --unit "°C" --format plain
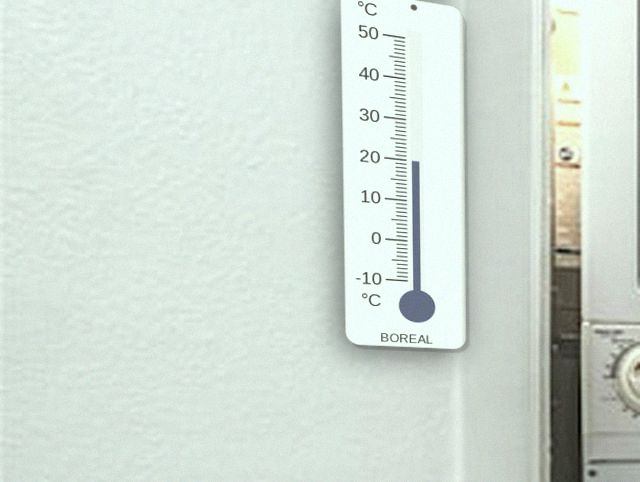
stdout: 20 °C
